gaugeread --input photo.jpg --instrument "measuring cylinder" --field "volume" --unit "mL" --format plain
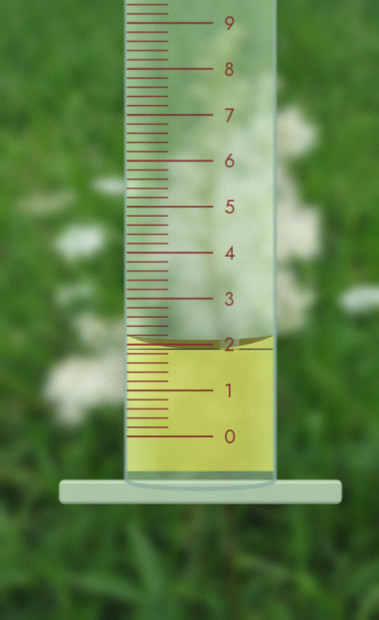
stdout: 1.9 mL
